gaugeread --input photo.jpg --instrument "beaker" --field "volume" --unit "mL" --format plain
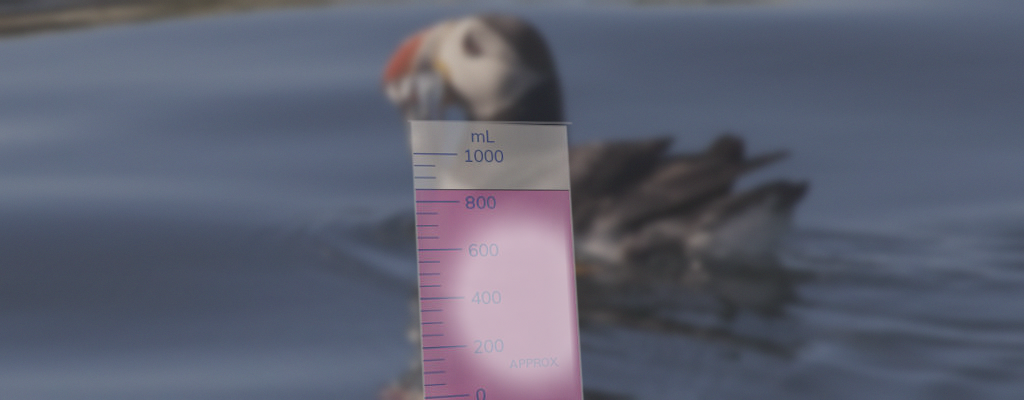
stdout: 850 mL
